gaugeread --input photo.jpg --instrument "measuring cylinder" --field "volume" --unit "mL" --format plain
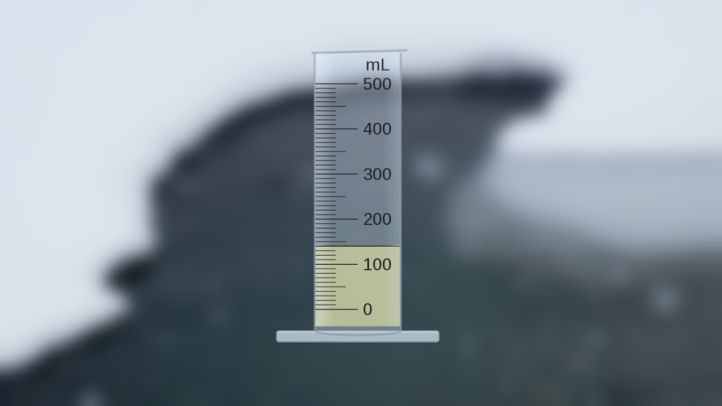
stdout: 140 mL
